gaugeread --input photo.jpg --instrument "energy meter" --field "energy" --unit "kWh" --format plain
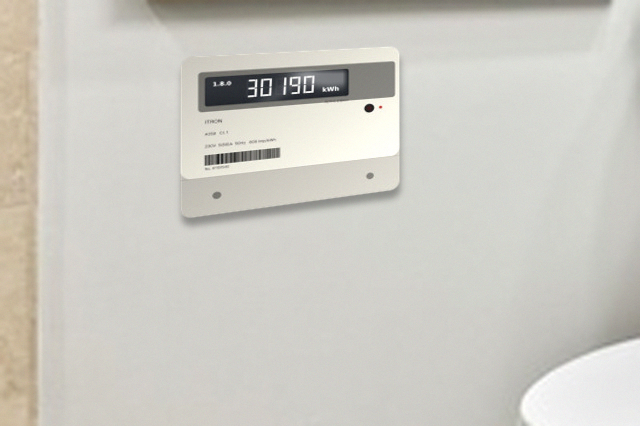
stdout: 30190 kWh
